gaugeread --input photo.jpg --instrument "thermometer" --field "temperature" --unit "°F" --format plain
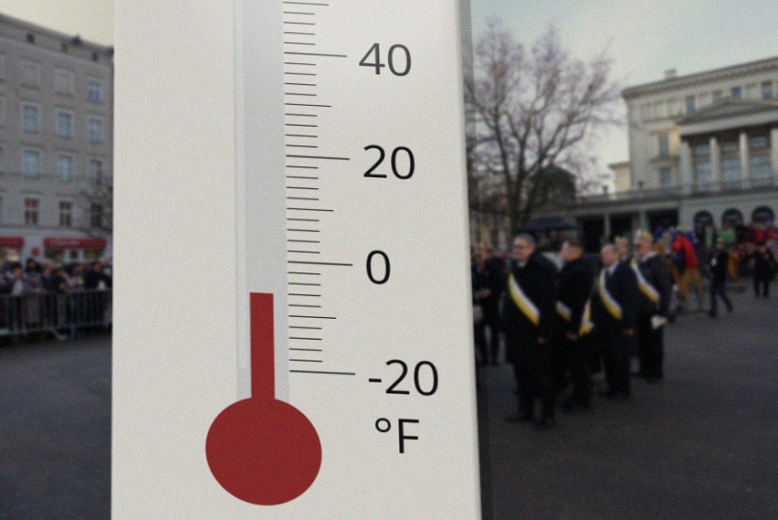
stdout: -6 °F
